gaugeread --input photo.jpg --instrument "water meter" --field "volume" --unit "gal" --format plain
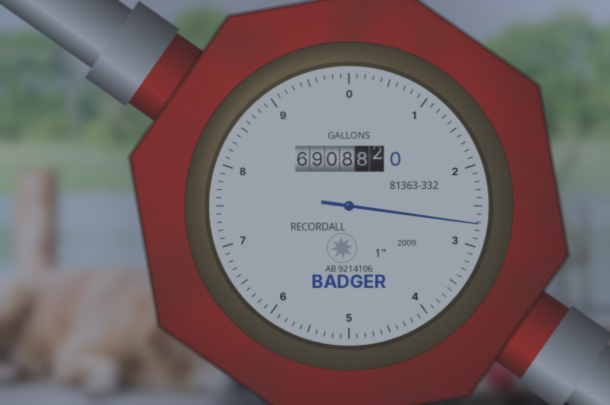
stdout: 6908822.7 gal
